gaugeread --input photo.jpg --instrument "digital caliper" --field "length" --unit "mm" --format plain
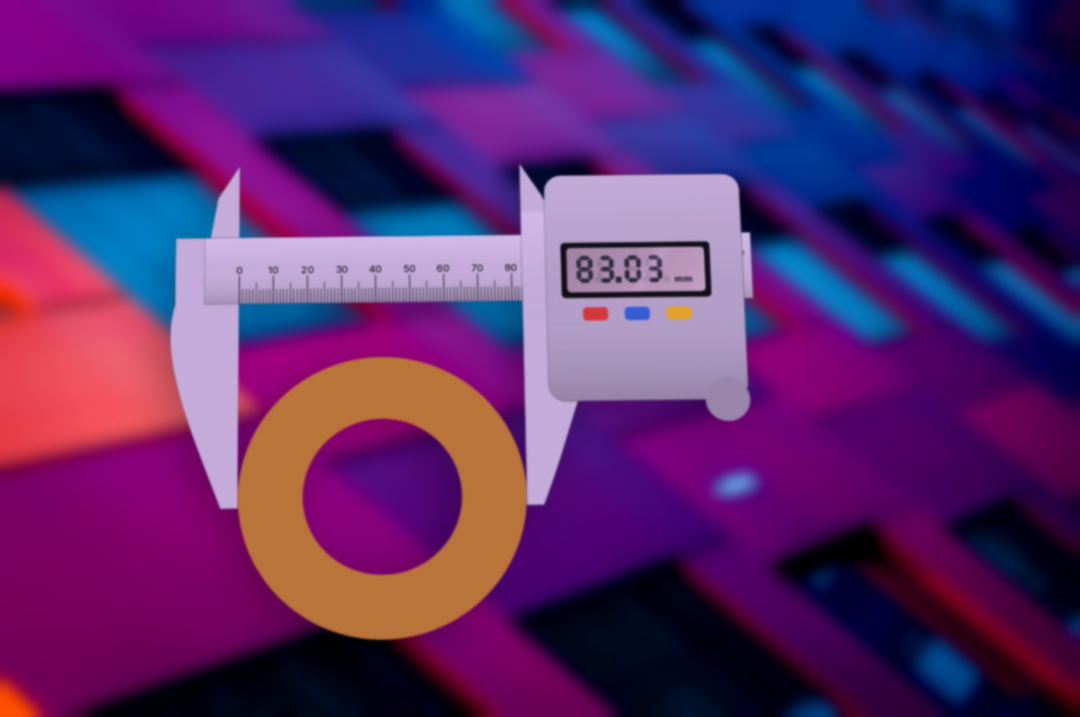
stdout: 83.03 mm
